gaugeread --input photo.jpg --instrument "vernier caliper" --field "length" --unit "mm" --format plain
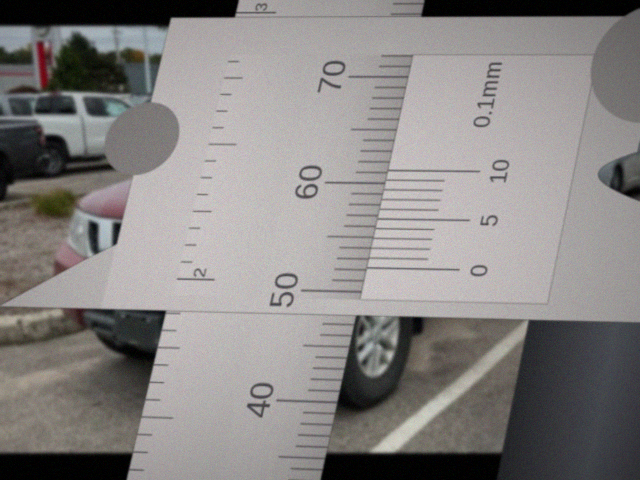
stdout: 52.2 mm
